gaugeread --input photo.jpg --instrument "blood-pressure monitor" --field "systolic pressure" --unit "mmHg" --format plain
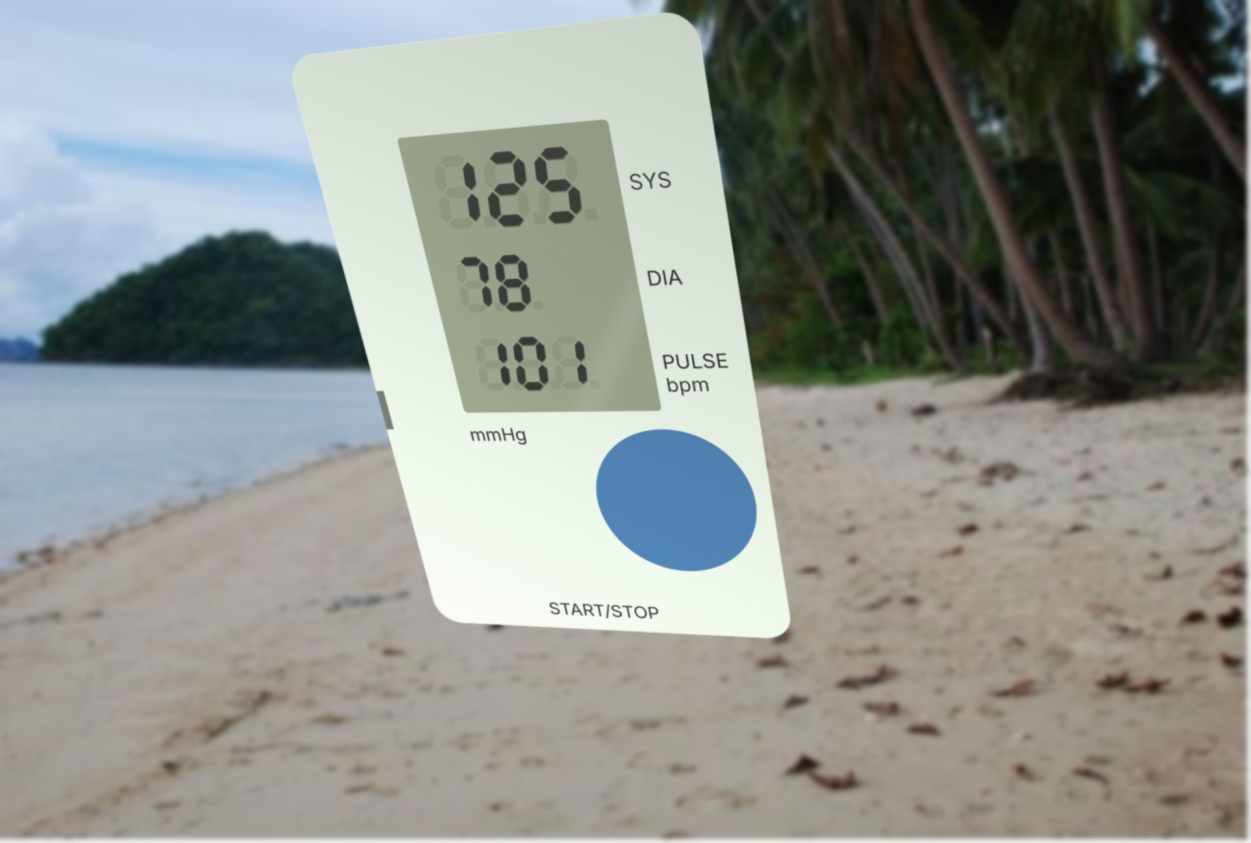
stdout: 125 mmHg
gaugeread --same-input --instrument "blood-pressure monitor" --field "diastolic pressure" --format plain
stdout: 78 mmHg
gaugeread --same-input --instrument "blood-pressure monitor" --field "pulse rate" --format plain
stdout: 101 bpm
